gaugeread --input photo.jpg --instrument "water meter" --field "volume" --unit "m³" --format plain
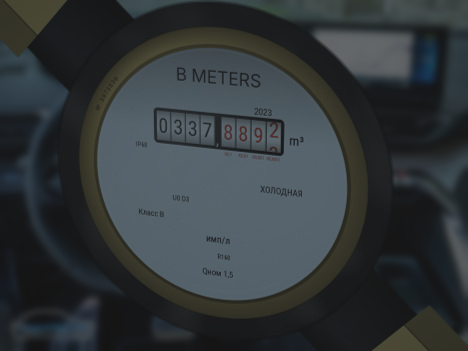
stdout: 337.8892 m³
